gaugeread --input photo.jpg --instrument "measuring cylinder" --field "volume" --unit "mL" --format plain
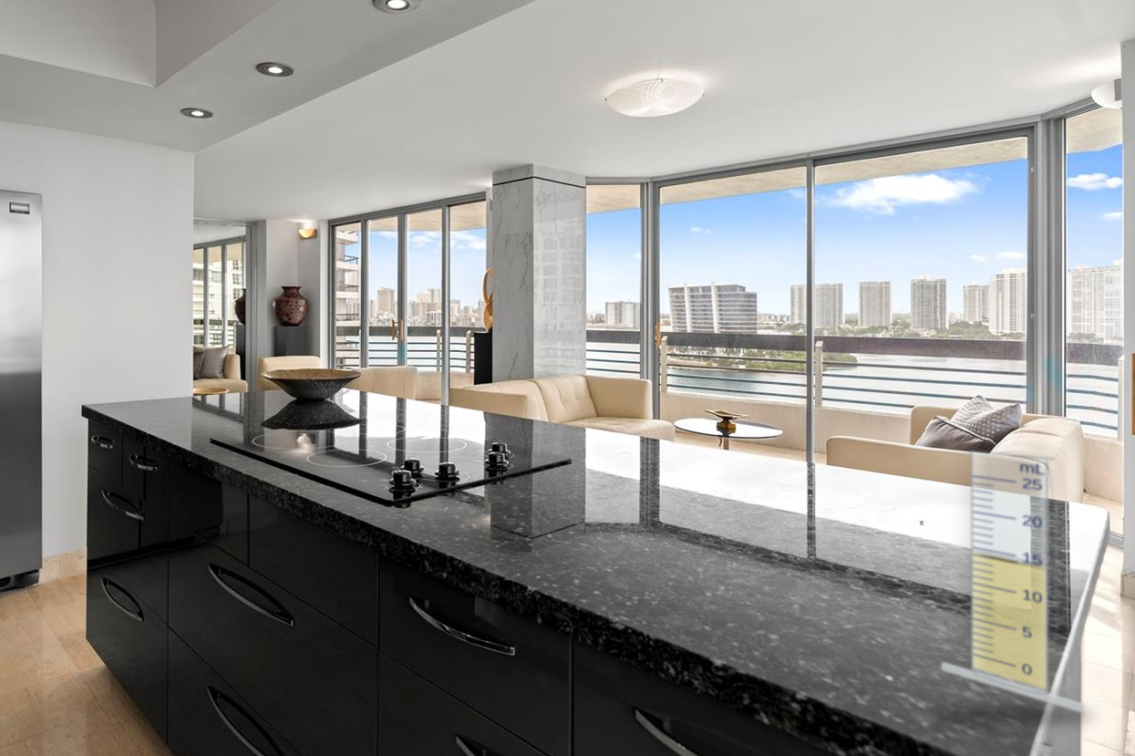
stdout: 14 mL
